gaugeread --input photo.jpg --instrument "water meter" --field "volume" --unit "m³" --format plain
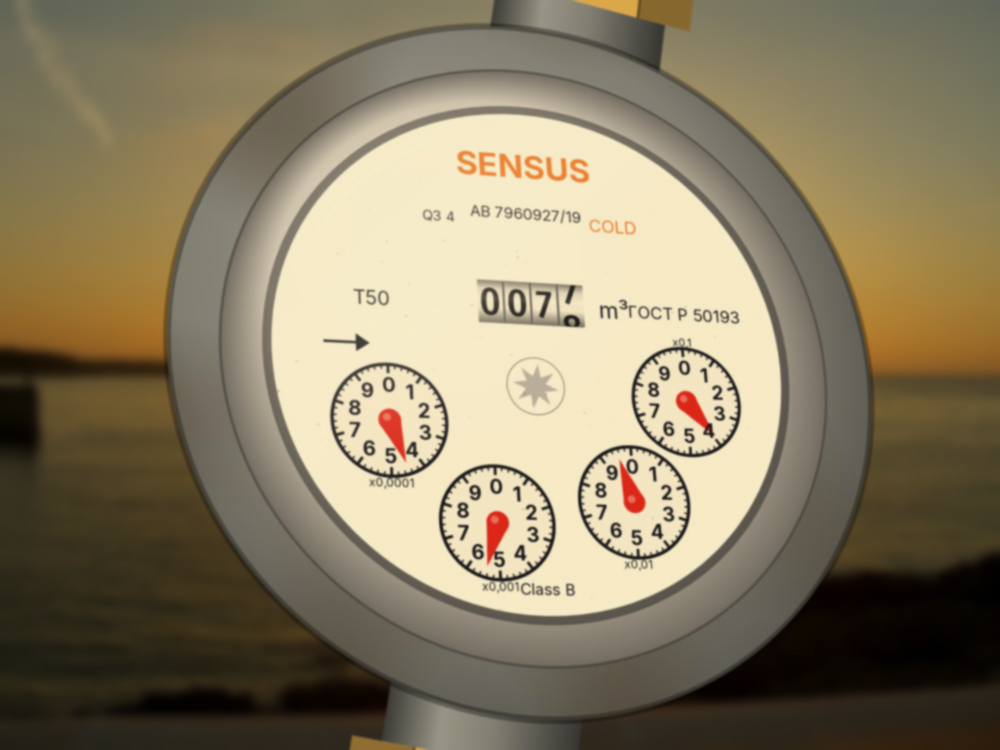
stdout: 77.3954 m³
